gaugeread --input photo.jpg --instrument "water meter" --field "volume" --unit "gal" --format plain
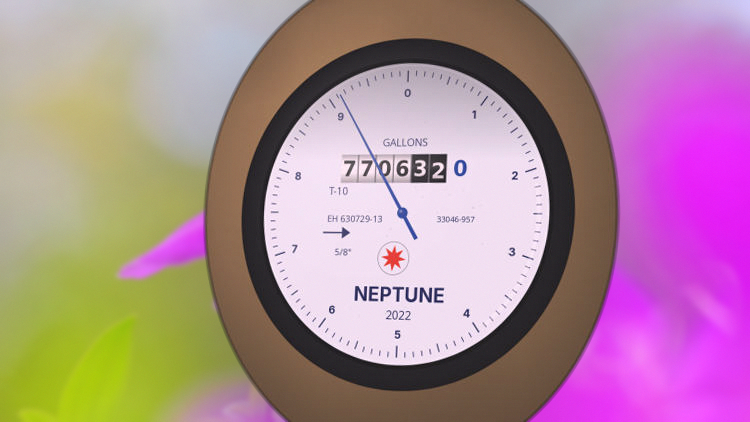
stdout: 7706319.1 gal
